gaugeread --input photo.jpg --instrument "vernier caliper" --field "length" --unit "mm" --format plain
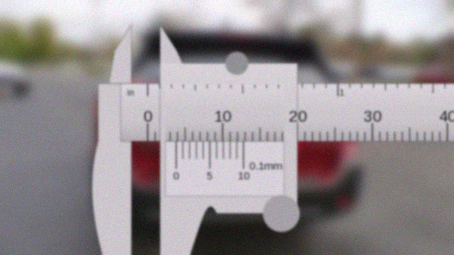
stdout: 3.8 mm
